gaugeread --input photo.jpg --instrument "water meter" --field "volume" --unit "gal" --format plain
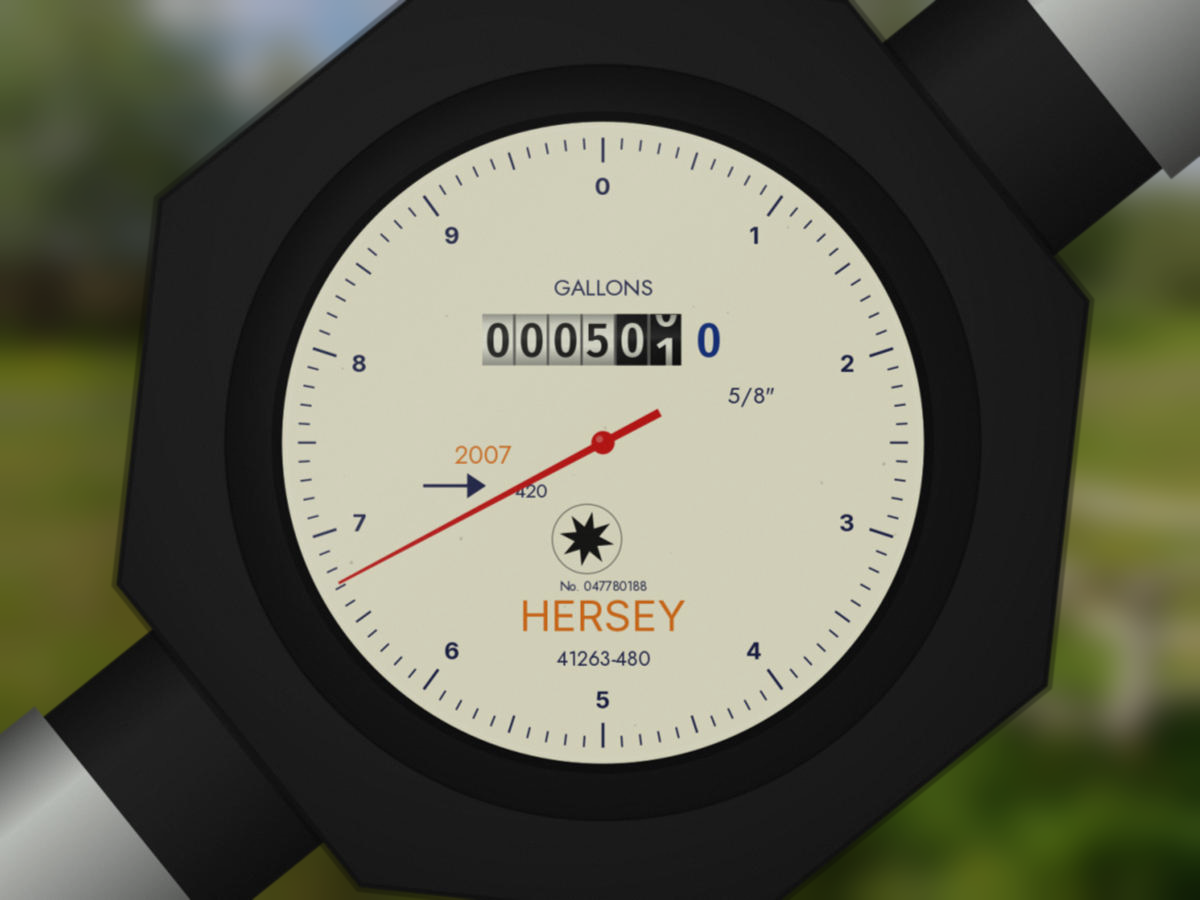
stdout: 5006.7 gal
